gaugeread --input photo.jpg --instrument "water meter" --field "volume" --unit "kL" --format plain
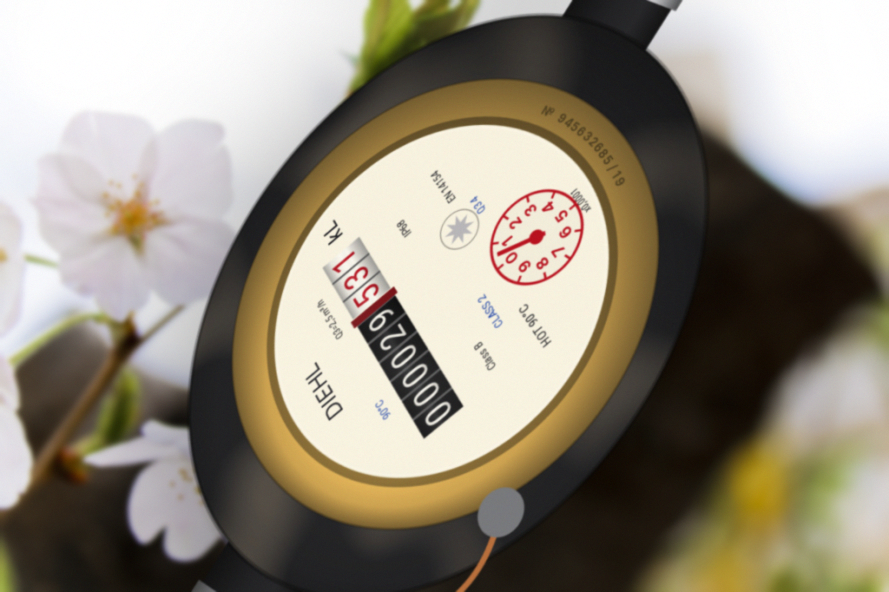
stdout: 29.5310 kL
